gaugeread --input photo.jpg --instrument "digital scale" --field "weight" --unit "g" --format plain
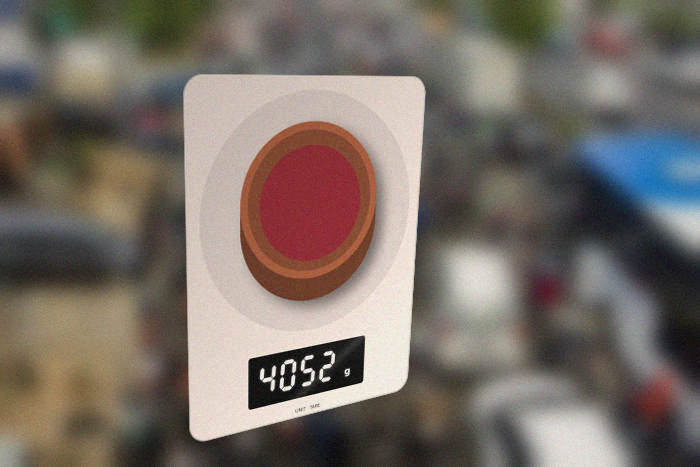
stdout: 4052 g
